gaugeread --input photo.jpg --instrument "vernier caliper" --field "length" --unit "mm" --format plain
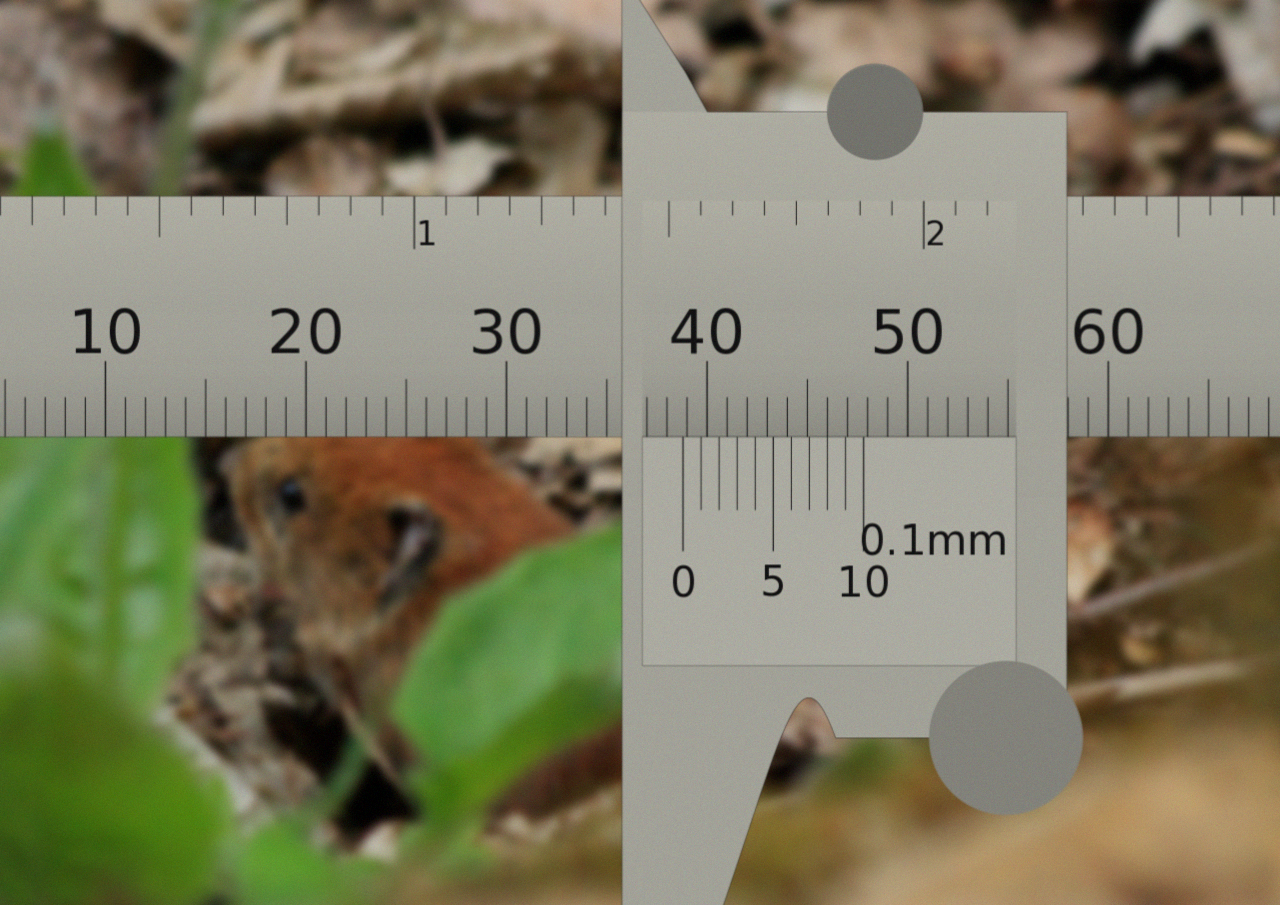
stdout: 38.8 mm
